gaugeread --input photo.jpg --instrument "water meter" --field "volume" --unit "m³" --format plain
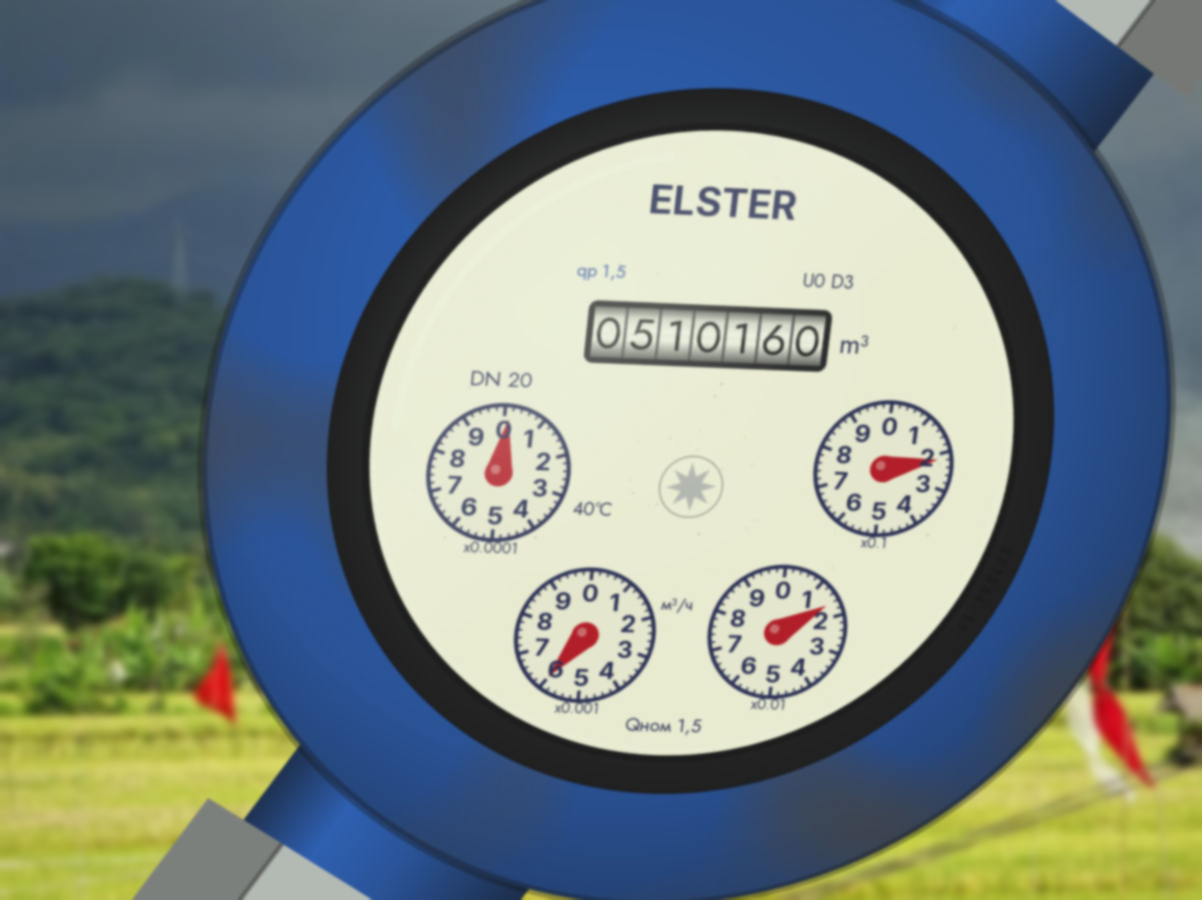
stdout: 510160.2160 m³
